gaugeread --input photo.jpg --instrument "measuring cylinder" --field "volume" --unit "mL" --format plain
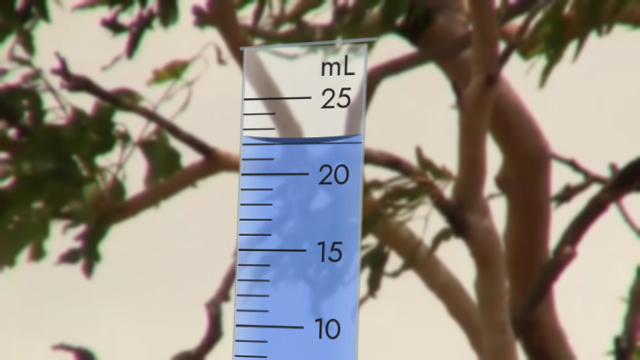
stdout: 22 mL
